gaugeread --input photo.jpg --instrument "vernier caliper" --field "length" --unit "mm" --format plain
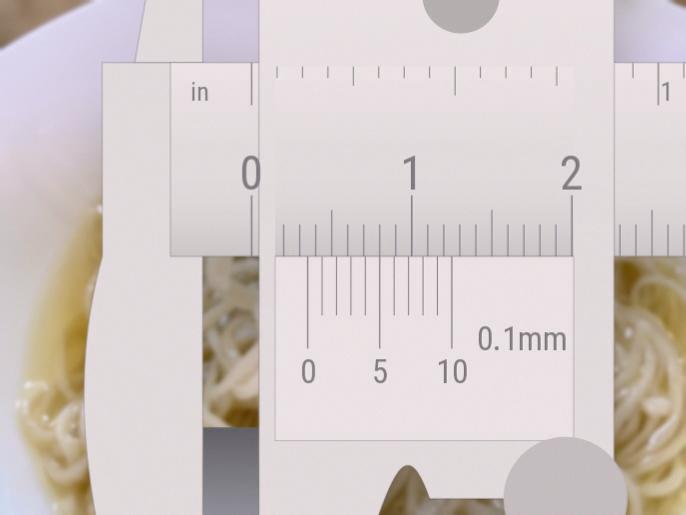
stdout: 3.5 mm
